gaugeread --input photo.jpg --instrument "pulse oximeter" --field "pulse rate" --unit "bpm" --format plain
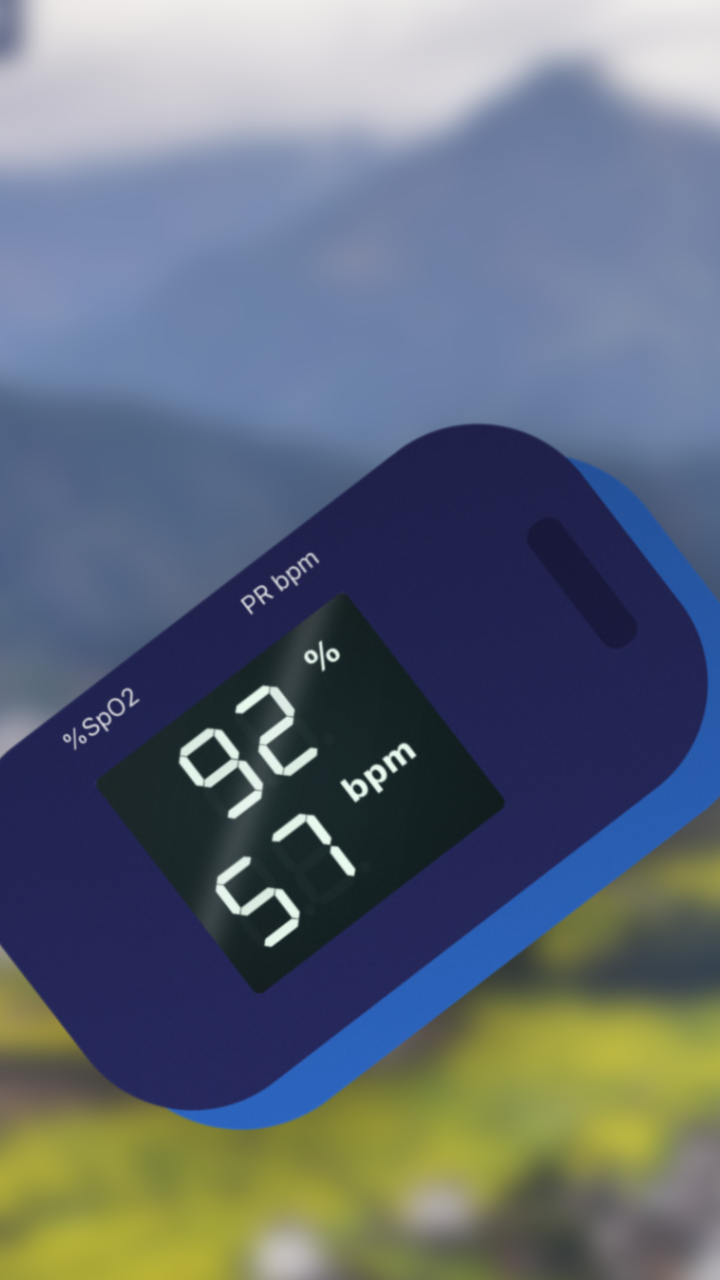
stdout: 57 bpm
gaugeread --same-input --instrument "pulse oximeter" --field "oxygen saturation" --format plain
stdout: 92 %
